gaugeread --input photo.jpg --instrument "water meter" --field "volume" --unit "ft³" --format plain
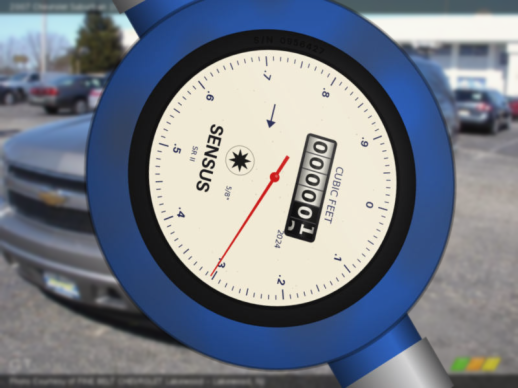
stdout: 1.30 ft³
